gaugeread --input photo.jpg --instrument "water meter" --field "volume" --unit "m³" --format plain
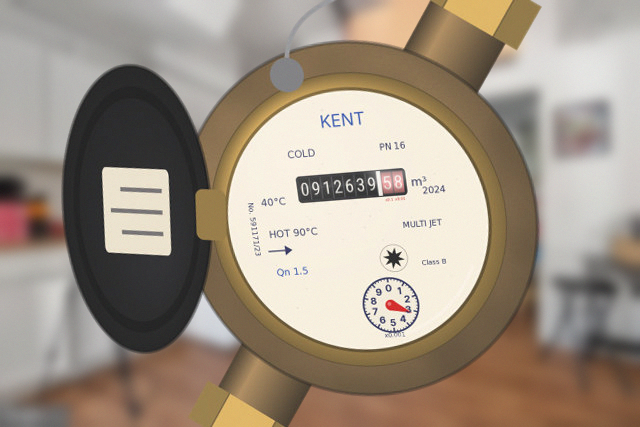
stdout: 912639.583 m³
